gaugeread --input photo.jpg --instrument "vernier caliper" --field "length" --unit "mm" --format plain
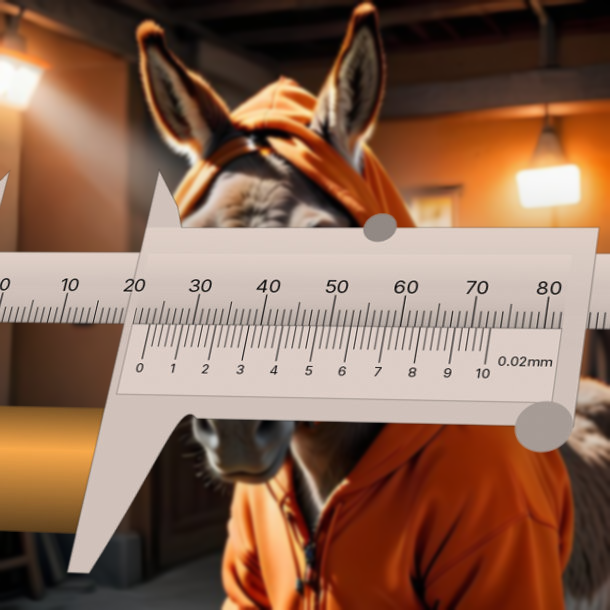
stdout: 23.6 mm
